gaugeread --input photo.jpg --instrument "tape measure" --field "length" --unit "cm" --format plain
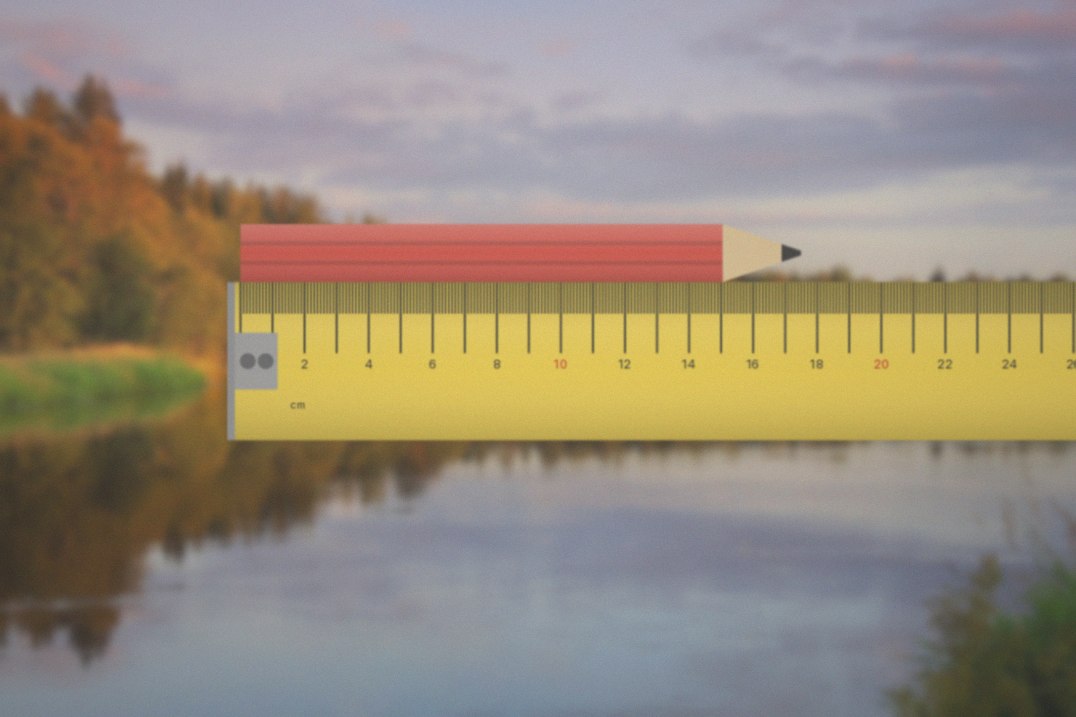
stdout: 17.5 cm
